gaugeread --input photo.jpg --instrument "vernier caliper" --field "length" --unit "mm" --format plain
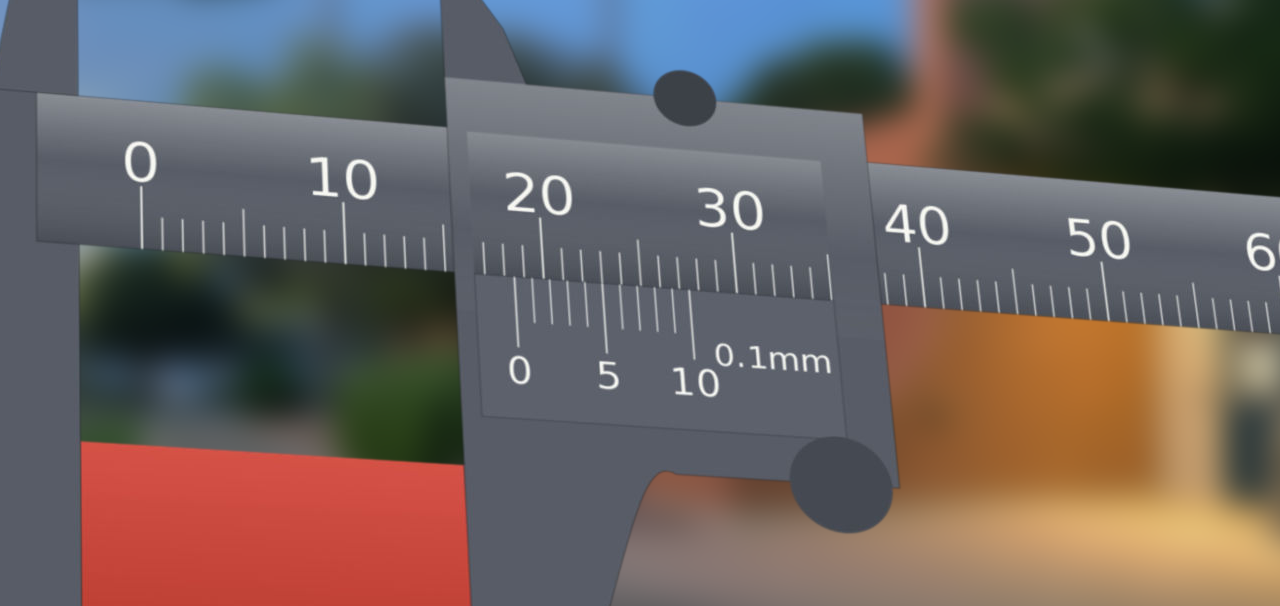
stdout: 18.5 mm
